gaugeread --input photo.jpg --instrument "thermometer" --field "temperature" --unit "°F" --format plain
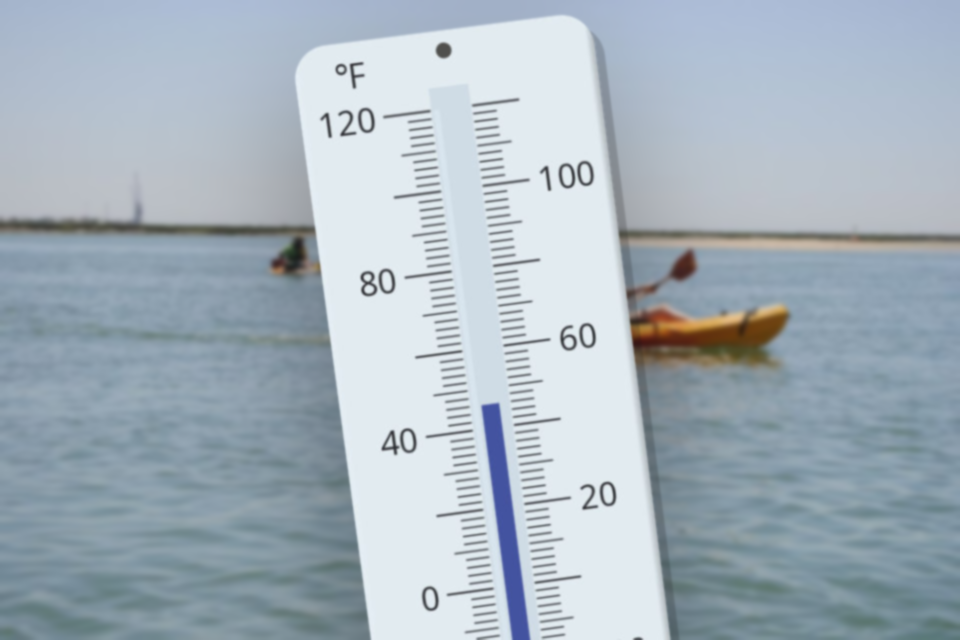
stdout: 46 °F
